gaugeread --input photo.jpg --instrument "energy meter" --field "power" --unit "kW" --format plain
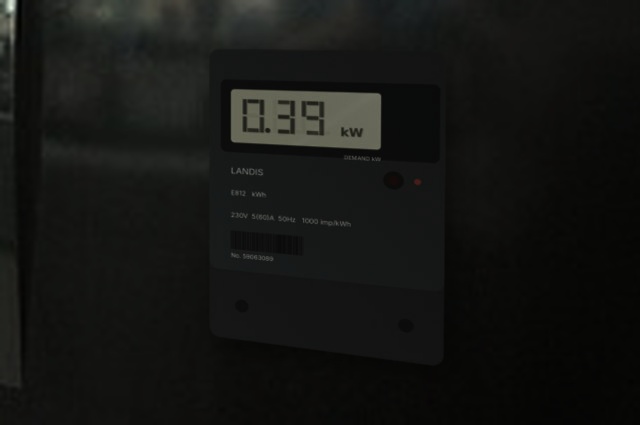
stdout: 0.39 kW
